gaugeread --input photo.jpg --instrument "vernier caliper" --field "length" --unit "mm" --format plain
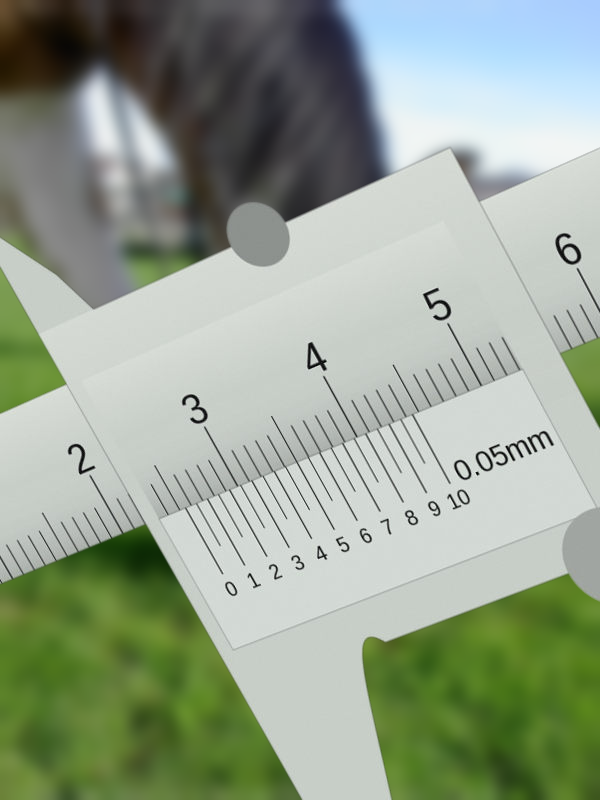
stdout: 25.5 mm
